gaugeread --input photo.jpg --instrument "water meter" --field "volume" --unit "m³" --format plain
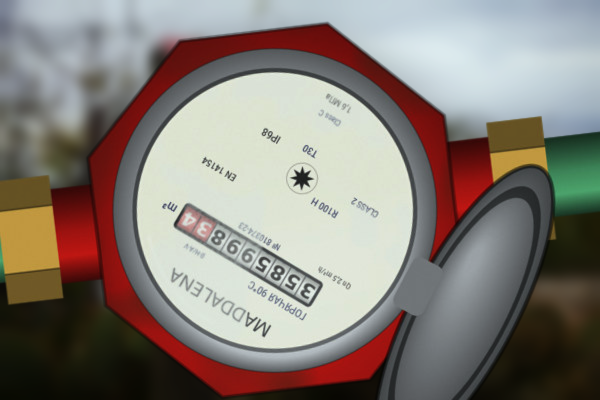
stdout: 3585998.34 m³
